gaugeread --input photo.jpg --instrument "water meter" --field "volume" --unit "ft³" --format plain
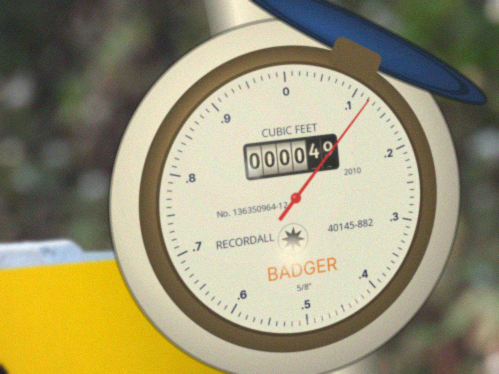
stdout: 49.12 ft³
